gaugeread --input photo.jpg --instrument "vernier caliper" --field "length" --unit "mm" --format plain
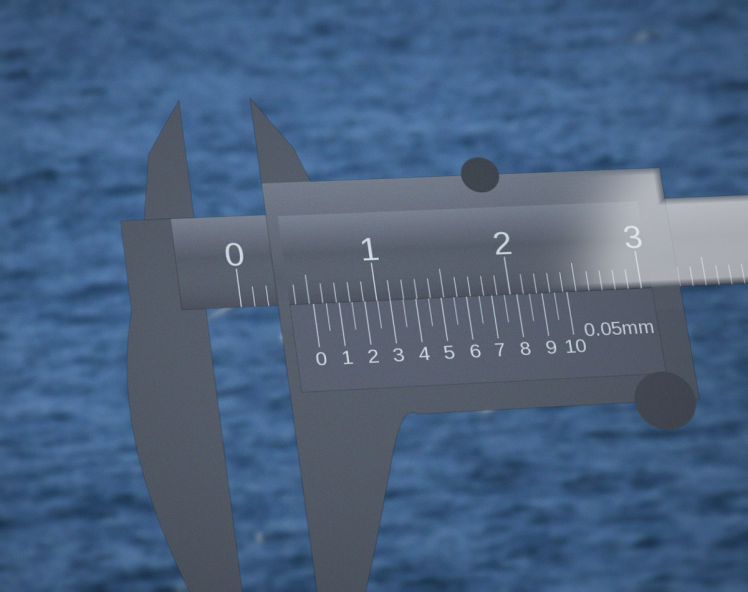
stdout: 5.3 mm
